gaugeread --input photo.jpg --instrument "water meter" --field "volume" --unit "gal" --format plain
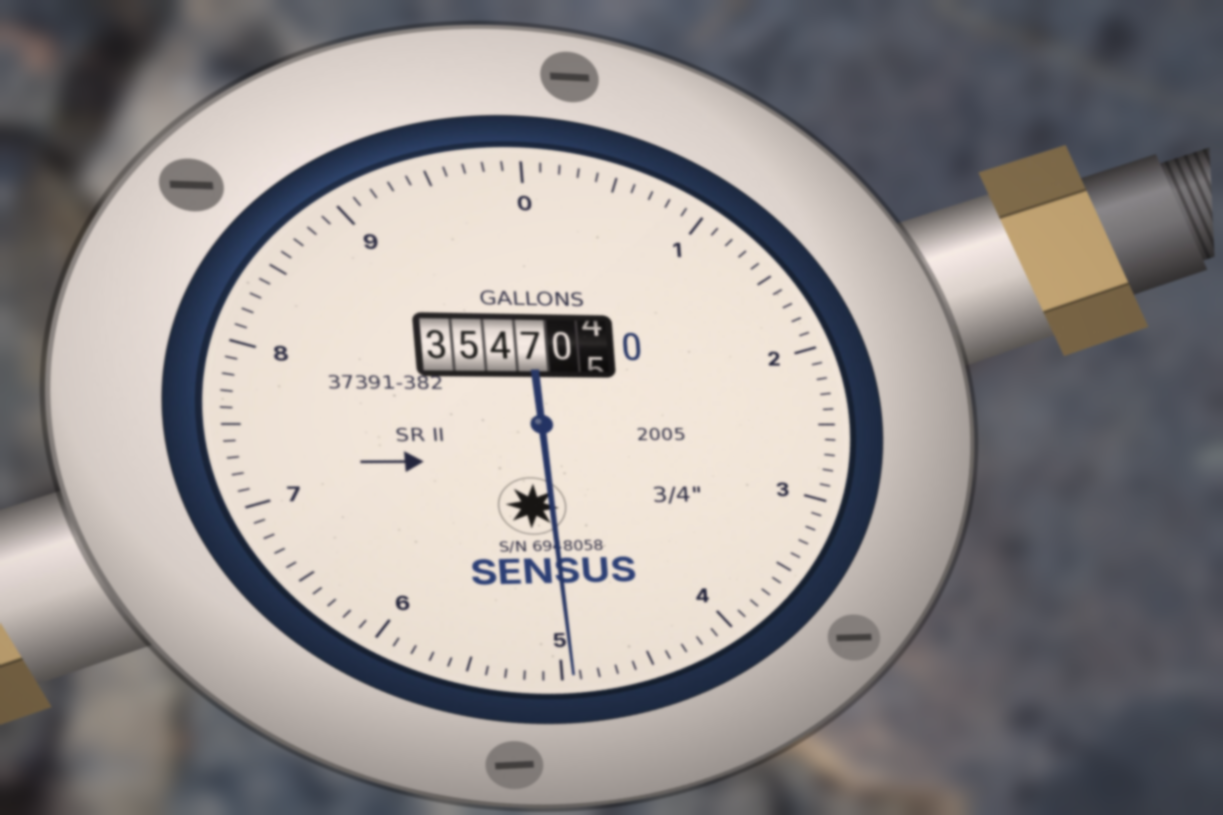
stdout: 3547044.9 gal
